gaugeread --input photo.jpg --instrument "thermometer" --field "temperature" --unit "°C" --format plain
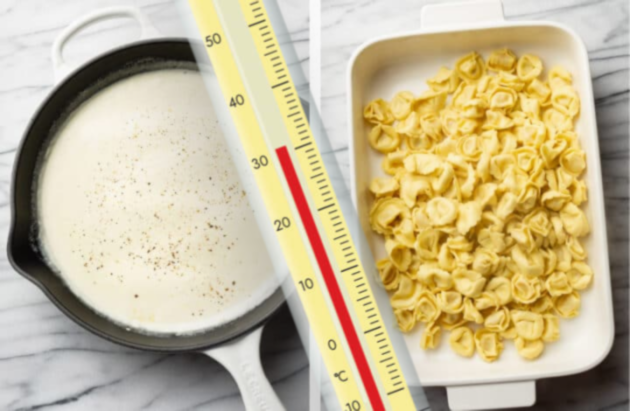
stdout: 31 °C
